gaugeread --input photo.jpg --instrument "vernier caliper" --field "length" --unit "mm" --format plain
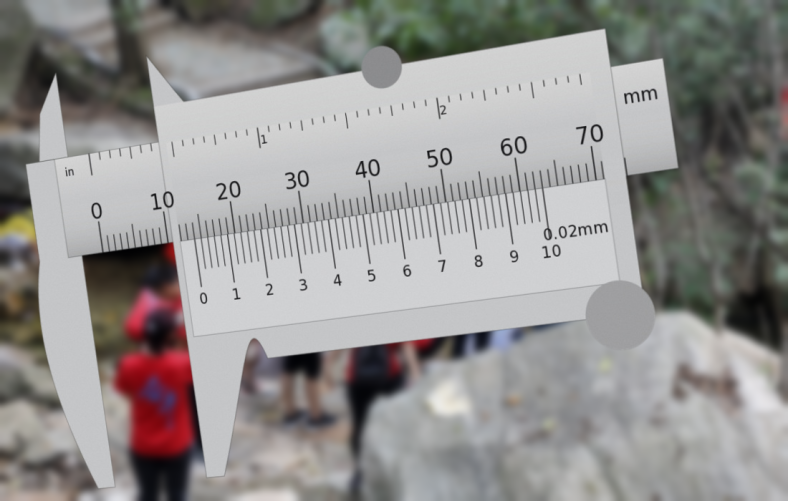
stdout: 14.0 mm
